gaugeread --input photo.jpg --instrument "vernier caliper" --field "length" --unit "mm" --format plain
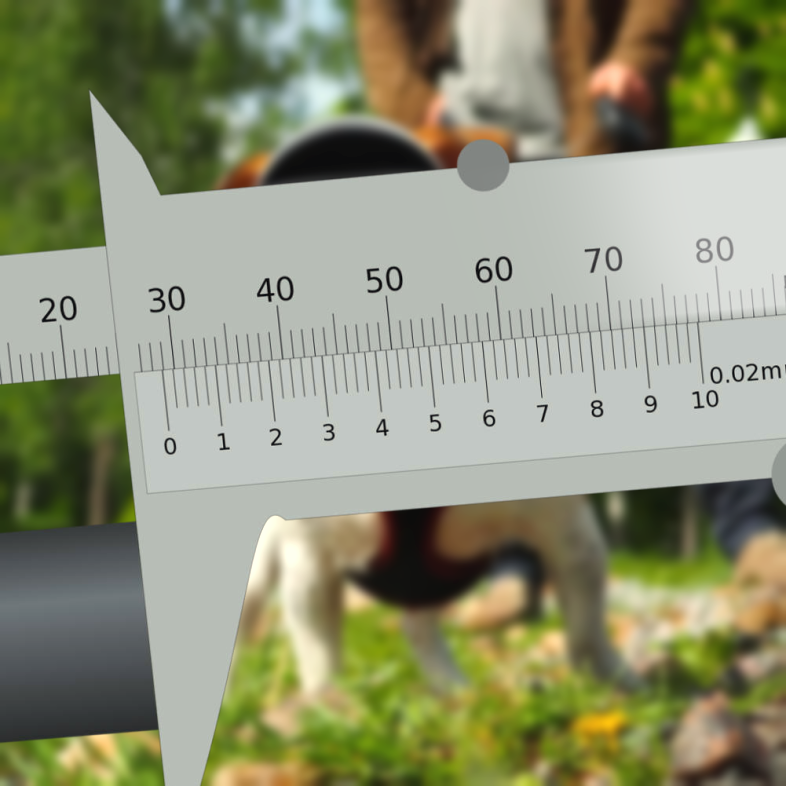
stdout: 28.9 mm
